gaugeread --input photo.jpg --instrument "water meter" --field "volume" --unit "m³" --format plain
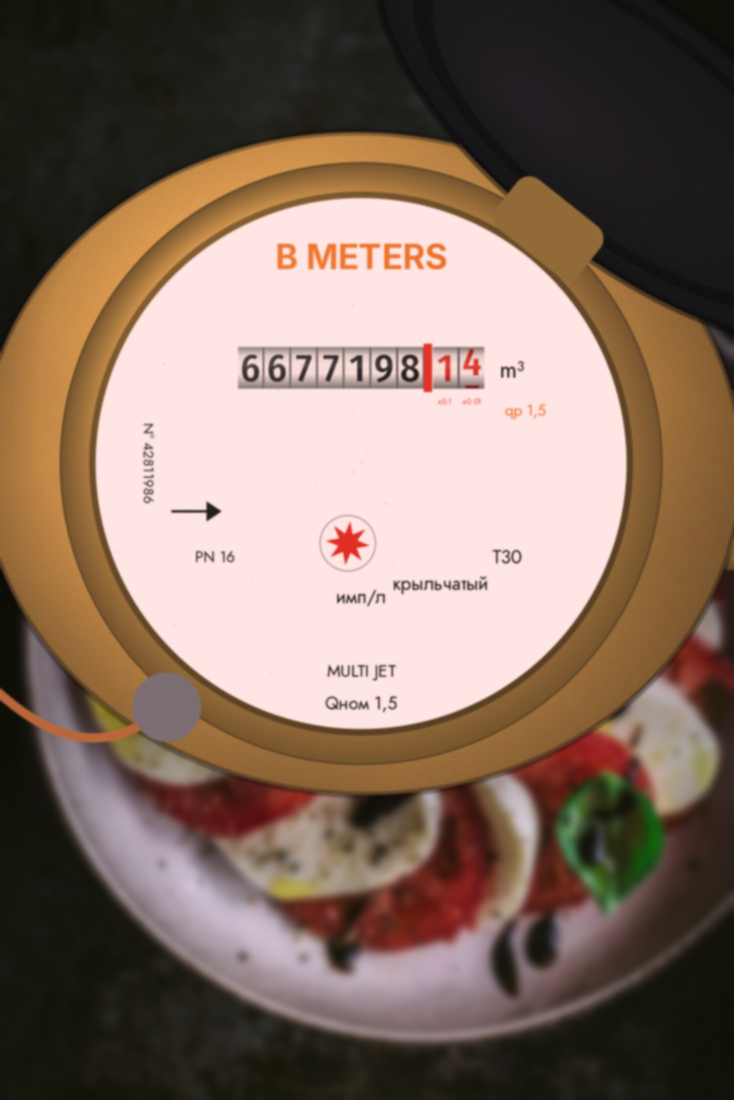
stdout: 6677198.14 m³
